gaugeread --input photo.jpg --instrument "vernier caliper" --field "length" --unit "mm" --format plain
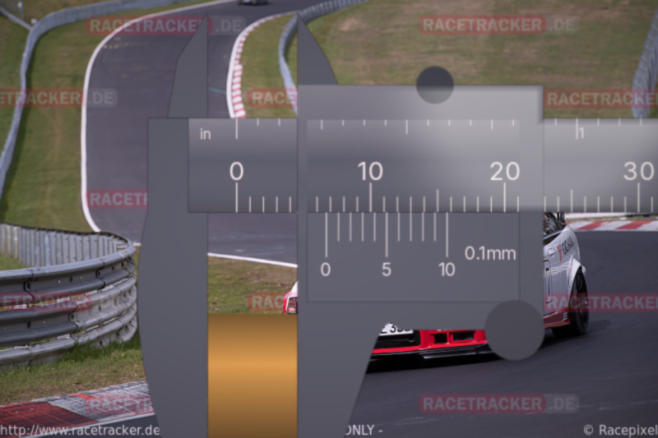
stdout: 6.7 mm
